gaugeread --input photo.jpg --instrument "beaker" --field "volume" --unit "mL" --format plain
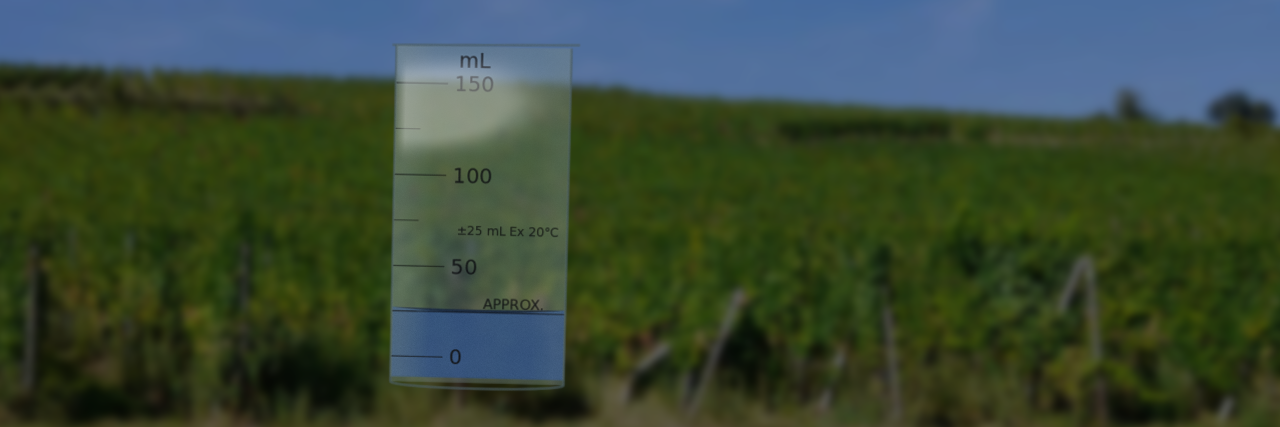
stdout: 25 mL
